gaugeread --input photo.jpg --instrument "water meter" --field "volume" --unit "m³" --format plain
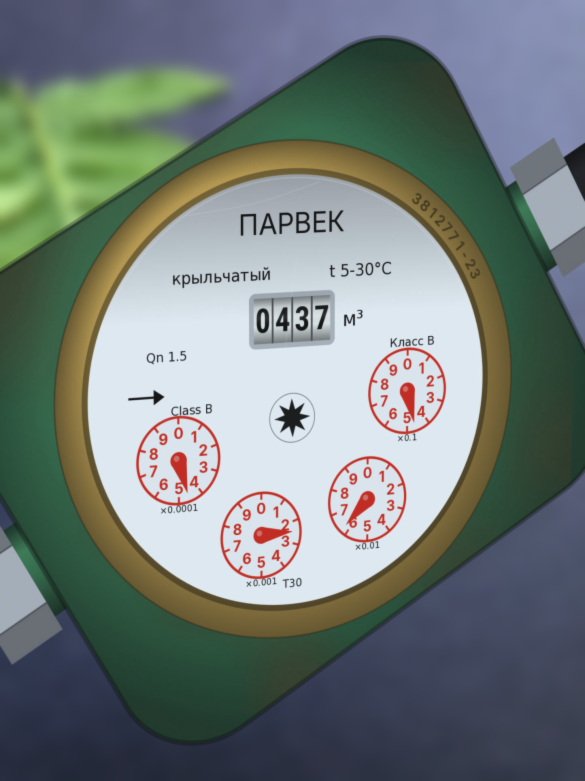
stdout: 437.4624 m³
